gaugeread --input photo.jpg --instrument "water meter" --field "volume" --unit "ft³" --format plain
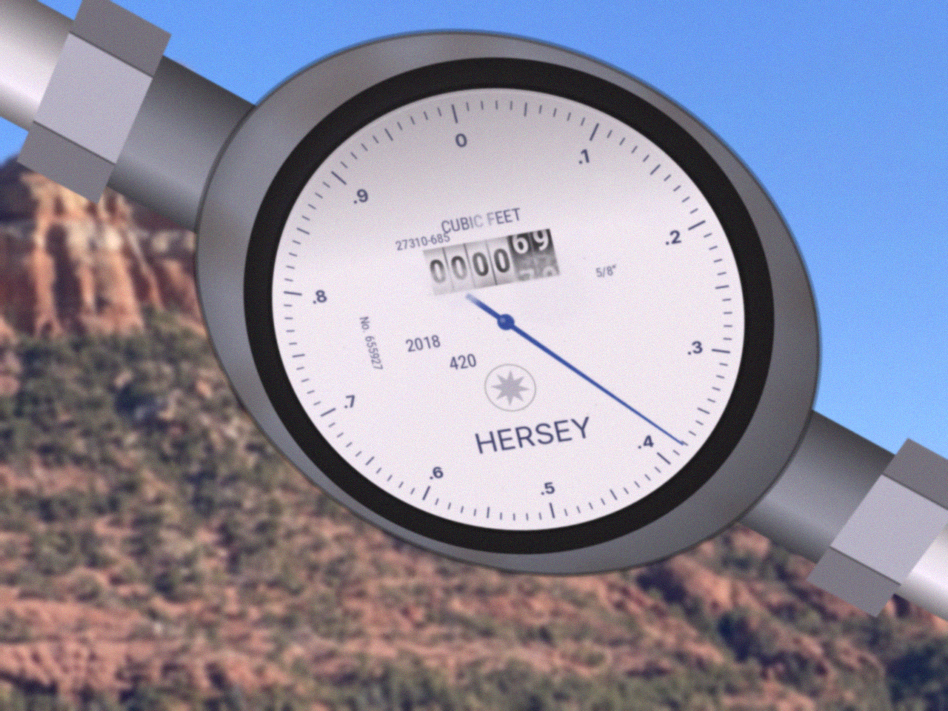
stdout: 69.38 ft³
